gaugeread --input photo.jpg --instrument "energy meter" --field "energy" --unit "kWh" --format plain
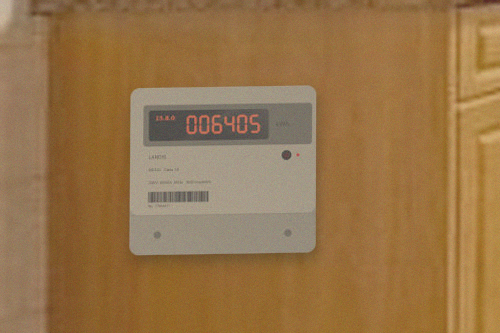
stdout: 6405 kWh
